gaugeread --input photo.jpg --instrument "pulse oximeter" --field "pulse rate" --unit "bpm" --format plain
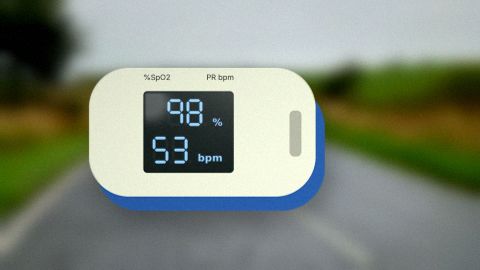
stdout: 53 bpm
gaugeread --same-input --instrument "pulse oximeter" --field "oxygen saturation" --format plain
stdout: 98 %
